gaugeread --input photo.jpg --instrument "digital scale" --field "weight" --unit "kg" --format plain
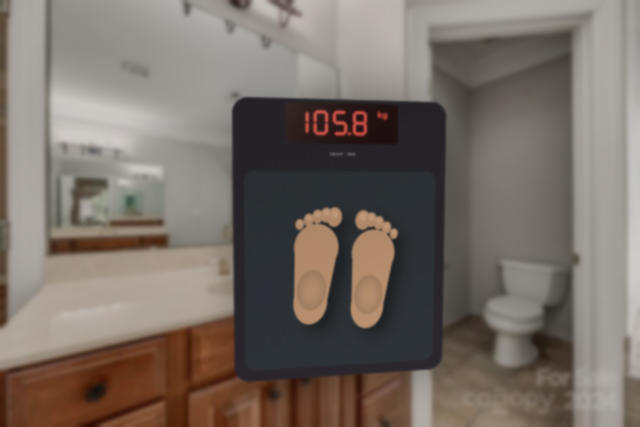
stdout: 105.8 kg
